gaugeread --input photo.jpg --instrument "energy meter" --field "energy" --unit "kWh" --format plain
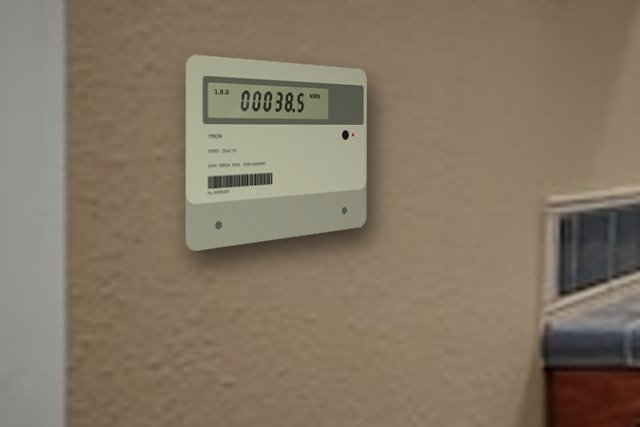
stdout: 38.5 kWh
